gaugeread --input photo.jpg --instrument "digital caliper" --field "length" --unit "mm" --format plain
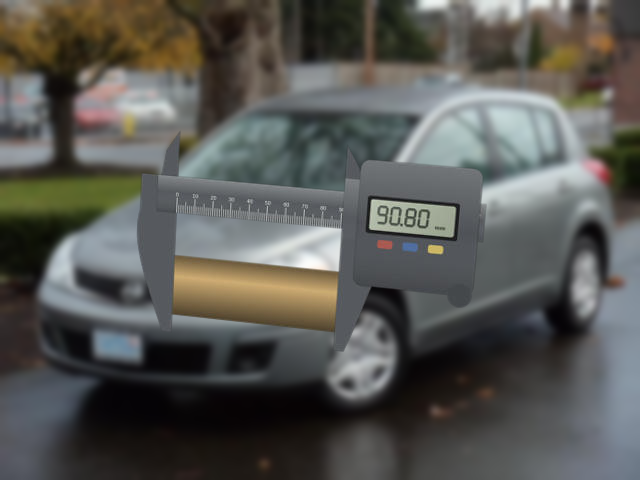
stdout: 90.80 mm
